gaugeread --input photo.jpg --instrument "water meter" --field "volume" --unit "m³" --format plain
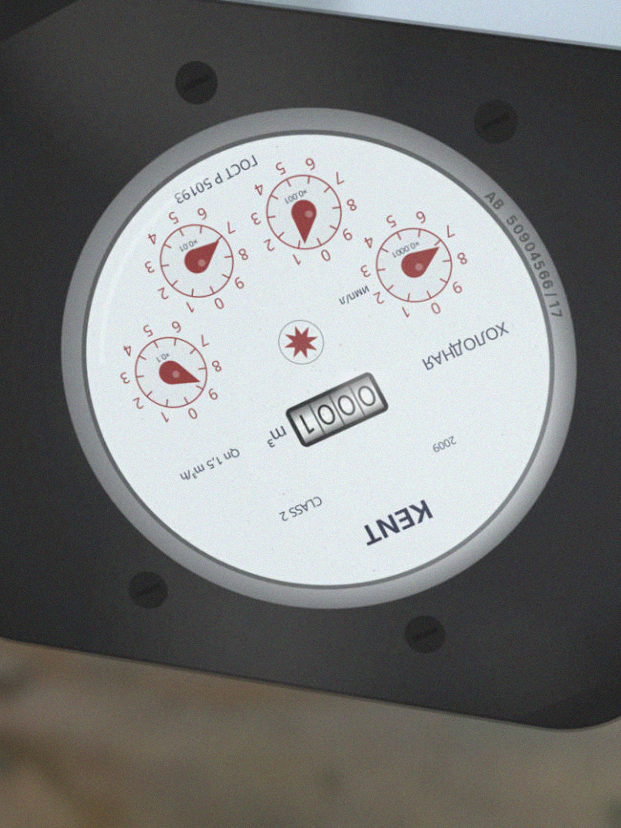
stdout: 1.8707 m³
